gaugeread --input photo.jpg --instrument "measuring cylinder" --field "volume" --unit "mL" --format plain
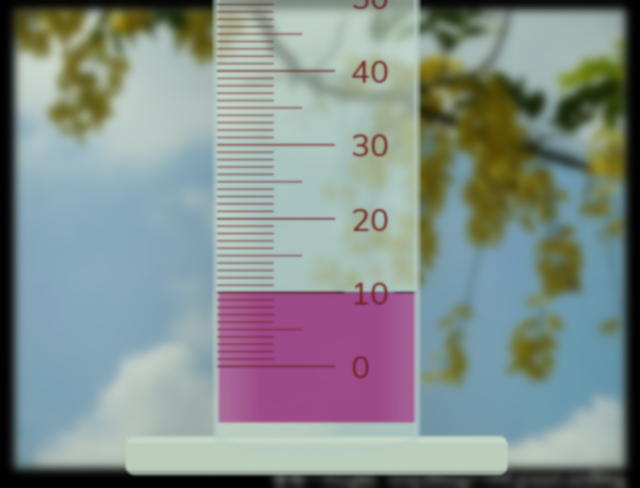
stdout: 10 mL
